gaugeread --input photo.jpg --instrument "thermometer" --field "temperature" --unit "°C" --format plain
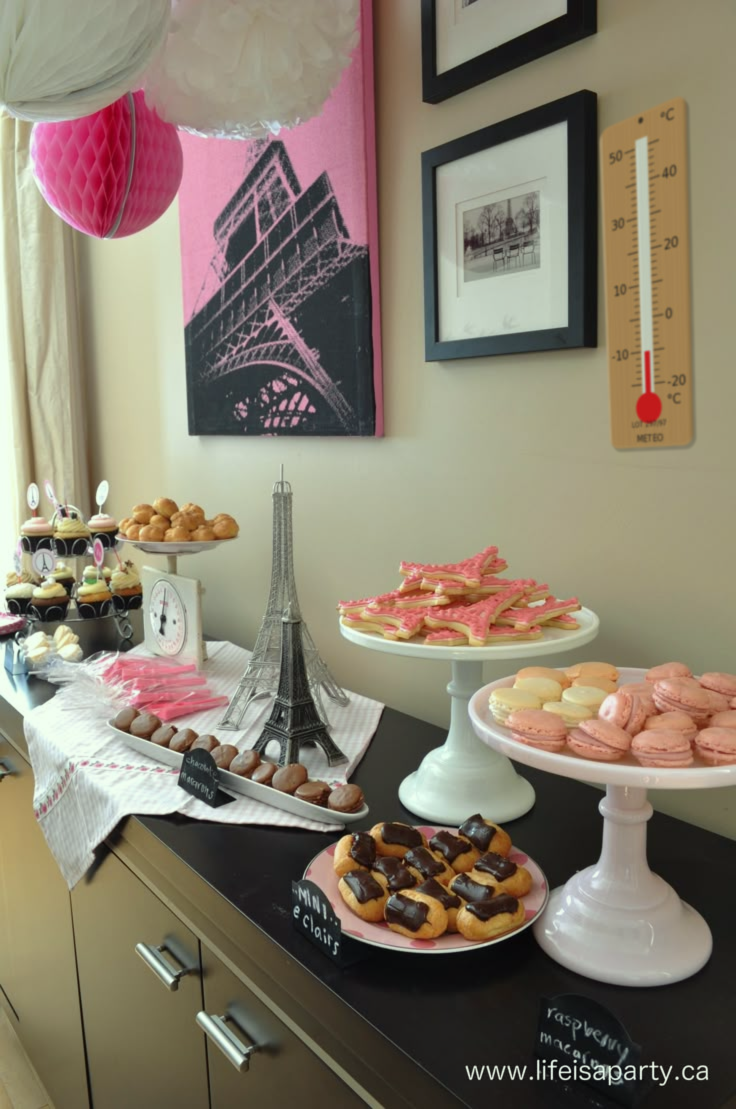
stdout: -10 °C
